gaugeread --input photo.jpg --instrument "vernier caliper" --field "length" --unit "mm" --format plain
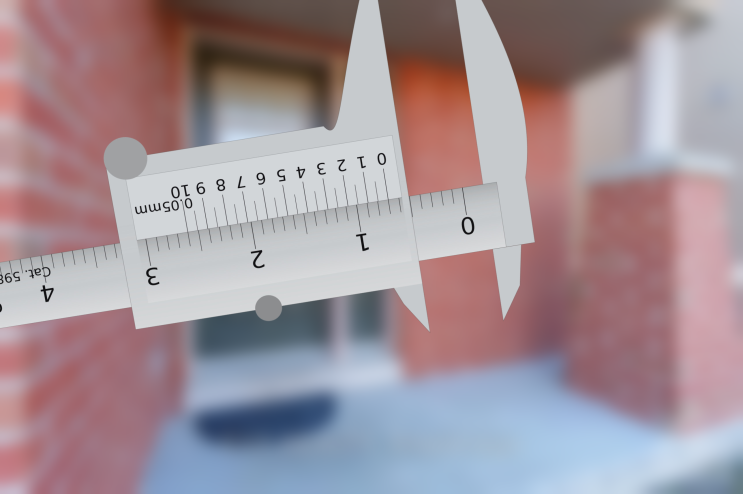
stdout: 7.0 mm
